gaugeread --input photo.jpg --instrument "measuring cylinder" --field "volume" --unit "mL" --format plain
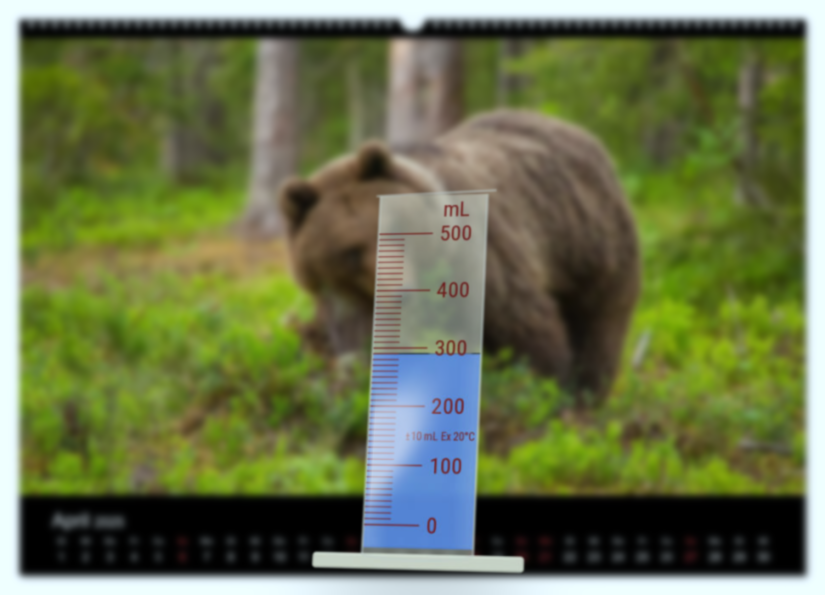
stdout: 290 mL
